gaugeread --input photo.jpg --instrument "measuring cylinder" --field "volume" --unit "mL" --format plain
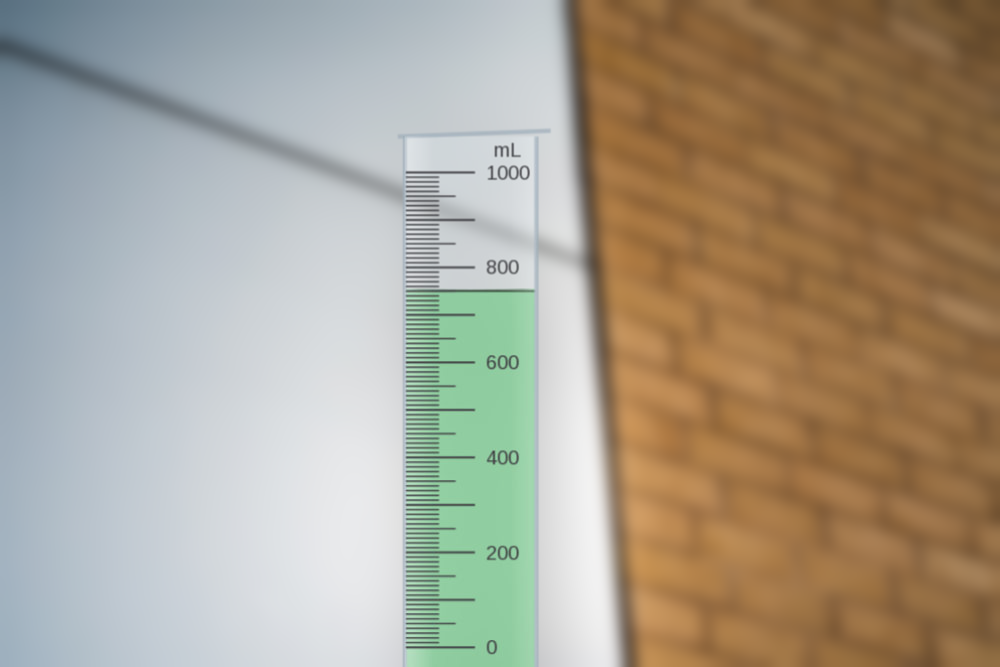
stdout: 750 mL
